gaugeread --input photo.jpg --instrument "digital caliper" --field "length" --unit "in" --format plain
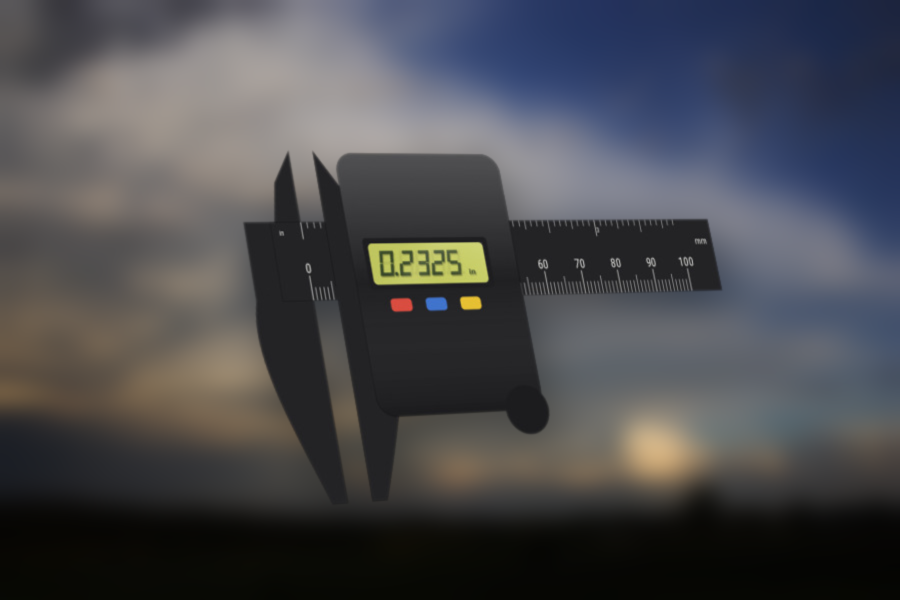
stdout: 0.2325 in
